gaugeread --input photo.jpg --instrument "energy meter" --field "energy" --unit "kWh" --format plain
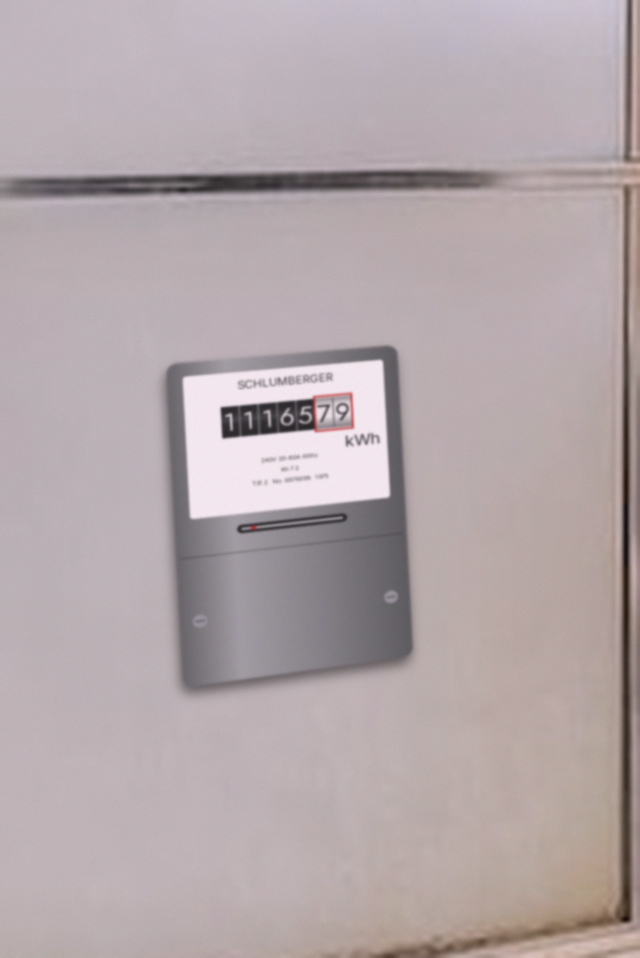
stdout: 11165.79 kWh
